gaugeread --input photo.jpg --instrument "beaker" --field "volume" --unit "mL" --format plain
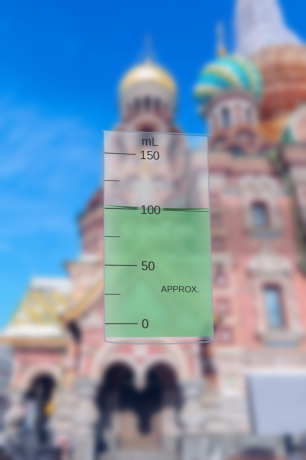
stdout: 100 mL
